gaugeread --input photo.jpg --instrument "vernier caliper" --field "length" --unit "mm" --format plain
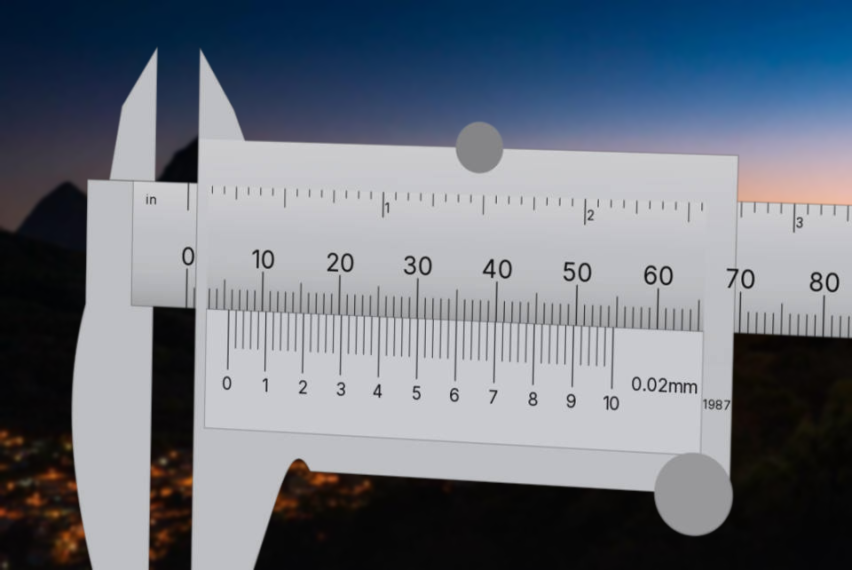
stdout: 5.6 mm
